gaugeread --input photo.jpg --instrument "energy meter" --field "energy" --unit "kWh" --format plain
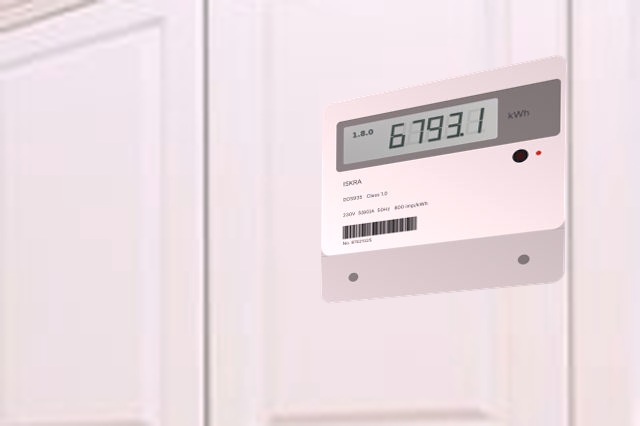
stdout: 6793.1 kWh
